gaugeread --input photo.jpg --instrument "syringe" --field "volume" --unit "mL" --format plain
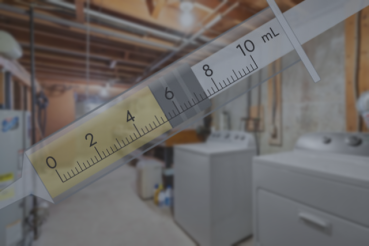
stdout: 5.4 mL
